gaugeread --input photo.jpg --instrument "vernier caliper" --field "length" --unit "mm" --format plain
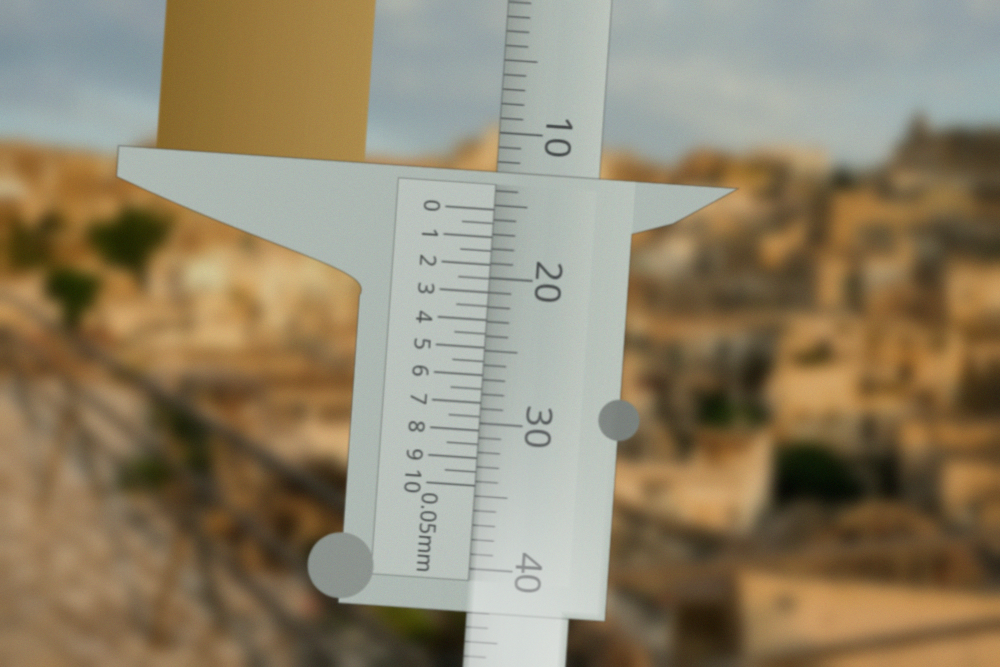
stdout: 15.3 mm
